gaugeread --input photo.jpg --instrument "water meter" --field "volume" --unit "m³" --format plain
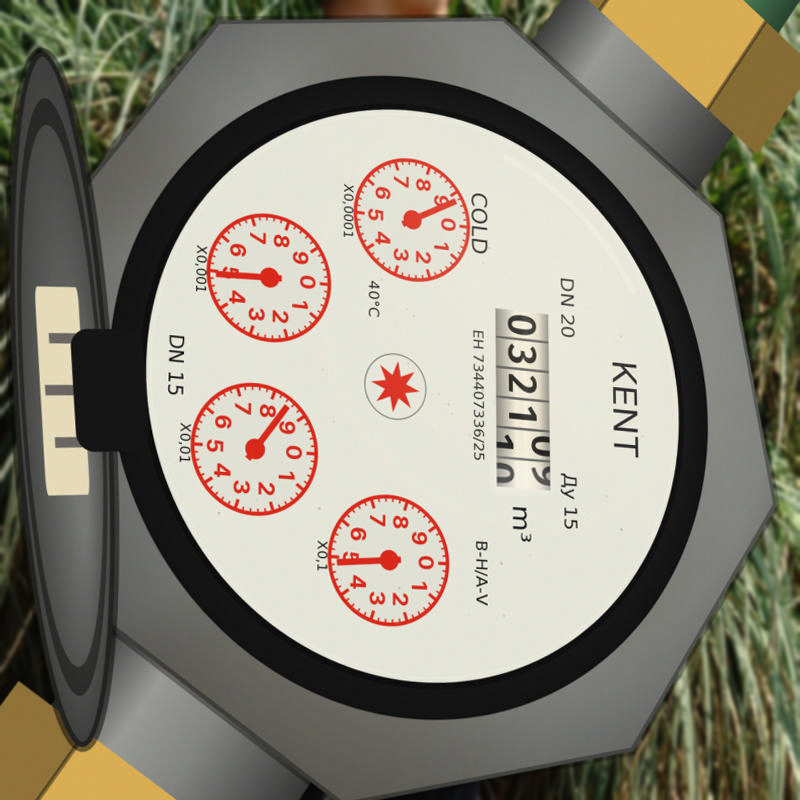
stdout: 32109.4849 m³
